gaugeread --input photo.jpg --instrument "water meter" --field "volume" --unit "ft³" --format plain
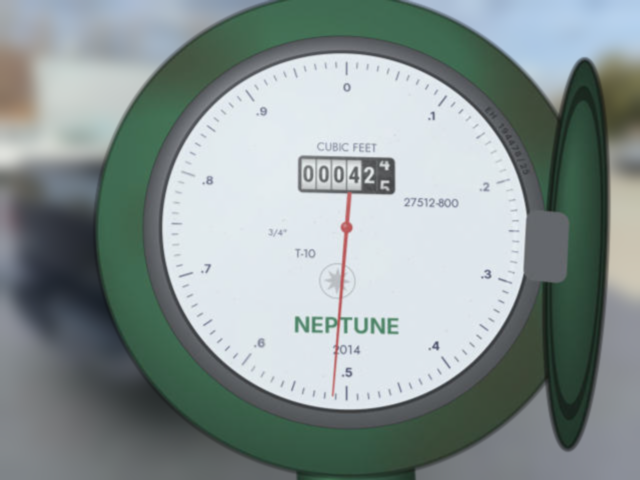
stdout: 424.51 ft³
